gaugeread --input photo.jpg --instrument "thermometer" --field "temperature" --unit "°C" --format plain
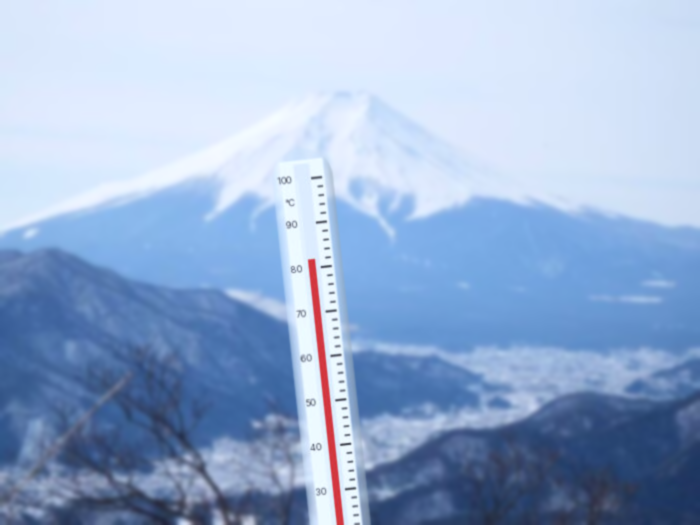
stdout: 82 °C
